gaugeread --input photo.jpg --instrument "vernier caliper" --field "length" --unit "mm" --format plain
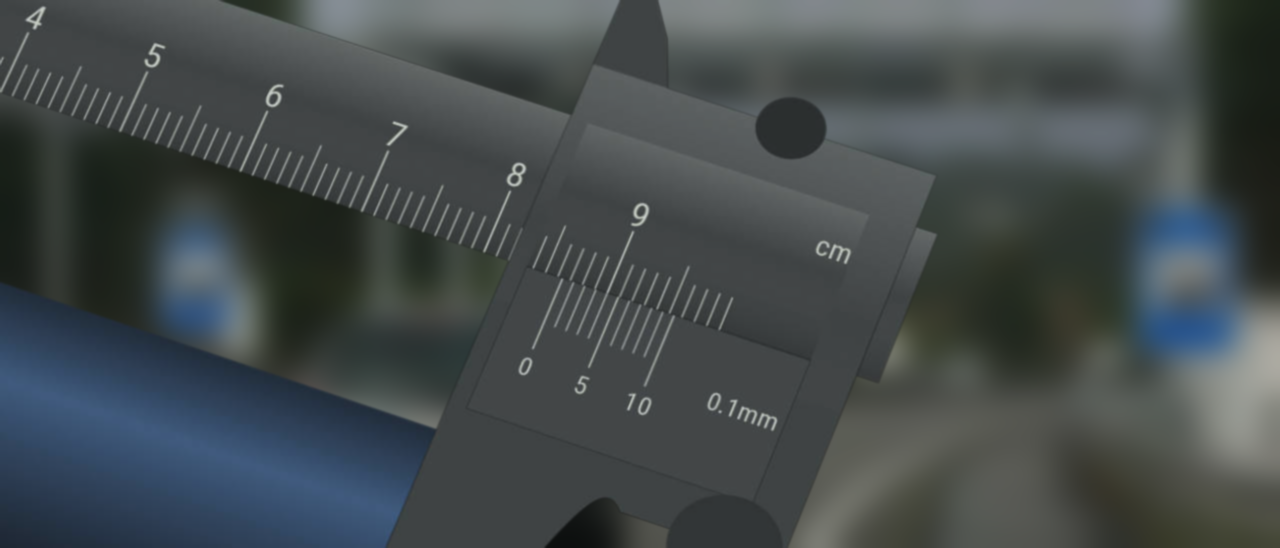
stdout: 86.4 mm
